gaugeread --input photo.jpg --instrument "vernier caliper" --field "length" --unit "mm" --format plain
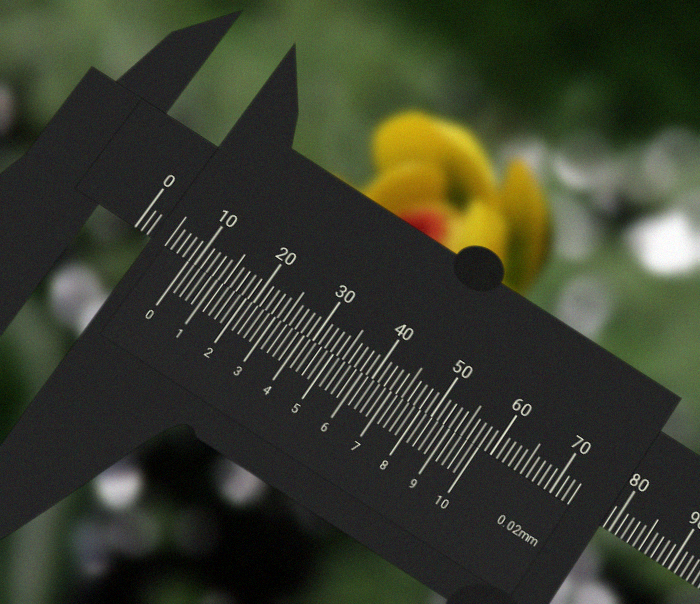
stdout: 9.0 mm
